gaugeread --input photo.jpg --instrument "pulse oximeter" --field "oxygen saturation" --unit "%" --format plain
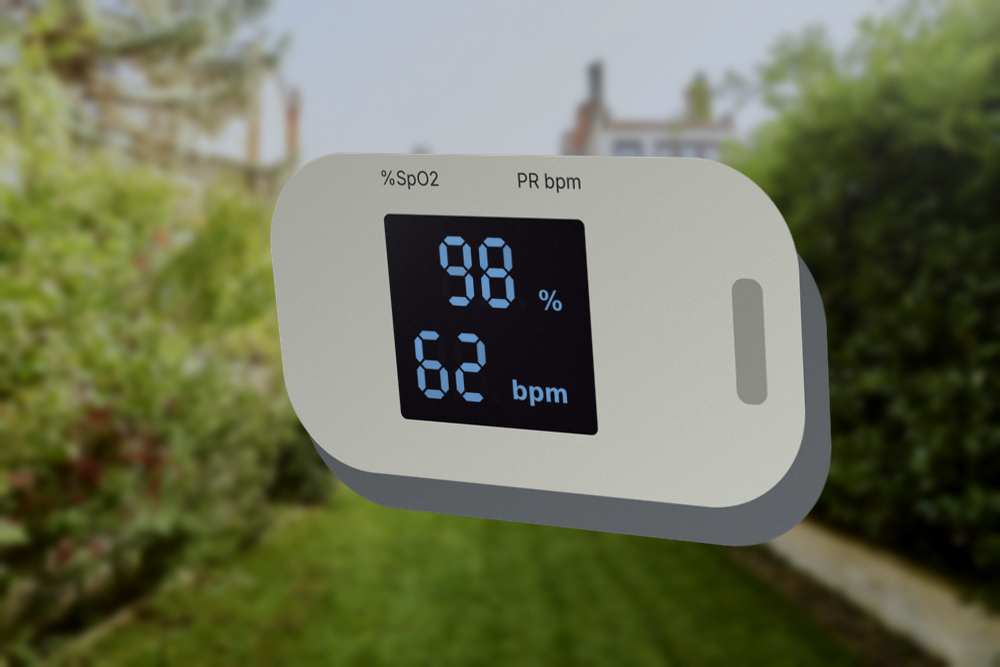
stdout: 98 %
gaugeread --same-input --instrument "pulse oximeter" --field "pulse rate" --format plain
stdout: 62 bpm
